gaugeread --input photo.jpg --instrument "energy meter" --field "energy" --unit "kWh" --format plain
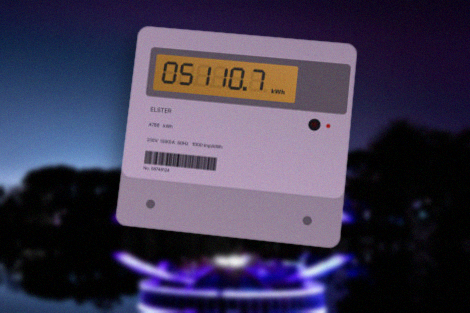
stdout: 5110.7 kWh
